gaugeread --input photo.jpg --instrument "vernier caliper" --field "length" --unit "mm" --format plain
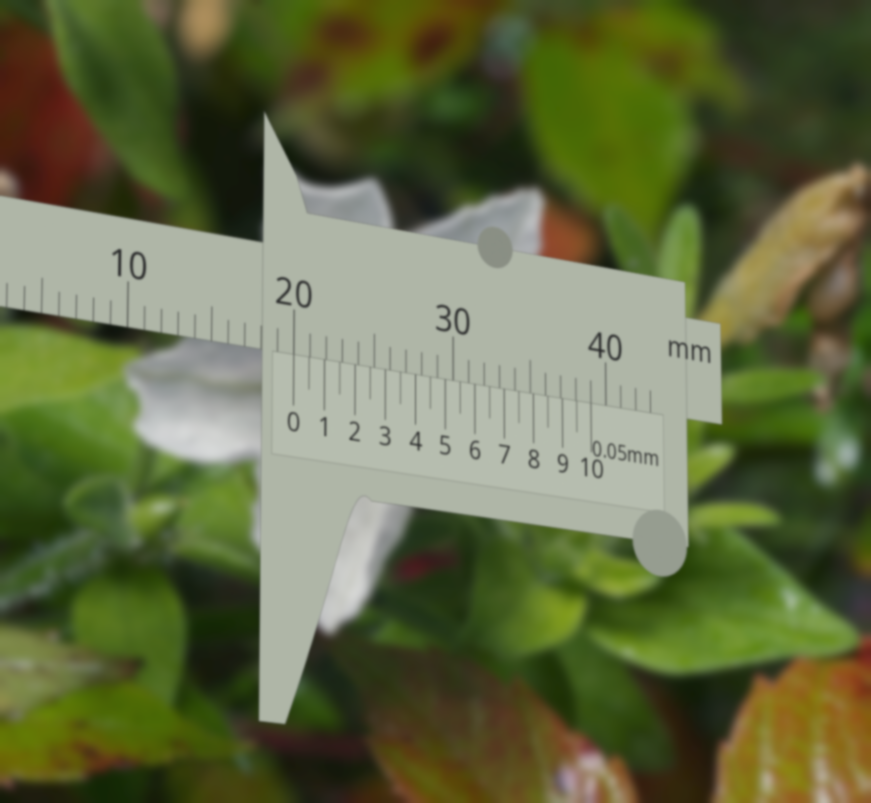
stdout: 20.0 mm
